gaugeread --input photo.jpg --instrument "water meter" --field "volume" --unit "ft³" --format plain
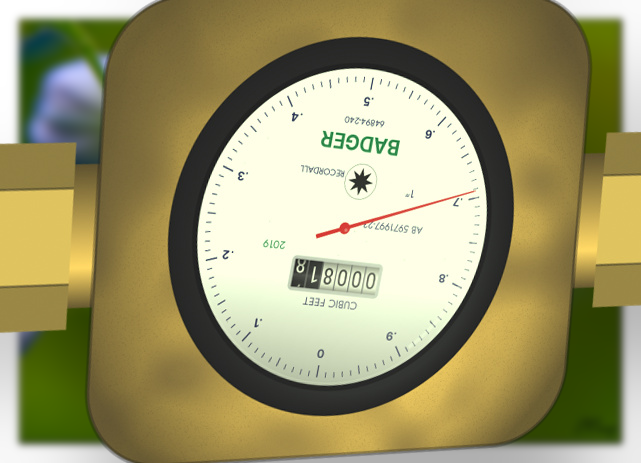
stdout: 817.69 ft³
